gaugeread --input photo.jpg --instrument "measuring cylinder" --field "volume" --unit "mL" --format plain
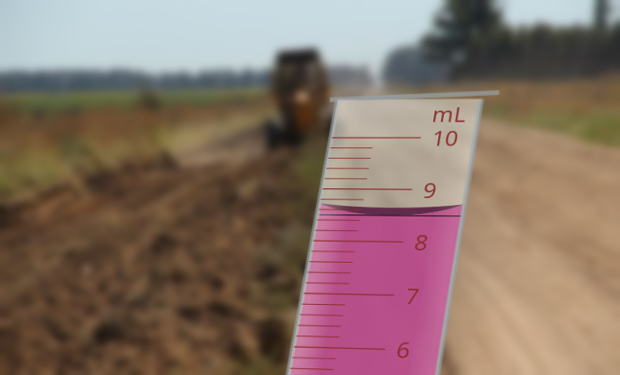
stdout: 8.5 mL
